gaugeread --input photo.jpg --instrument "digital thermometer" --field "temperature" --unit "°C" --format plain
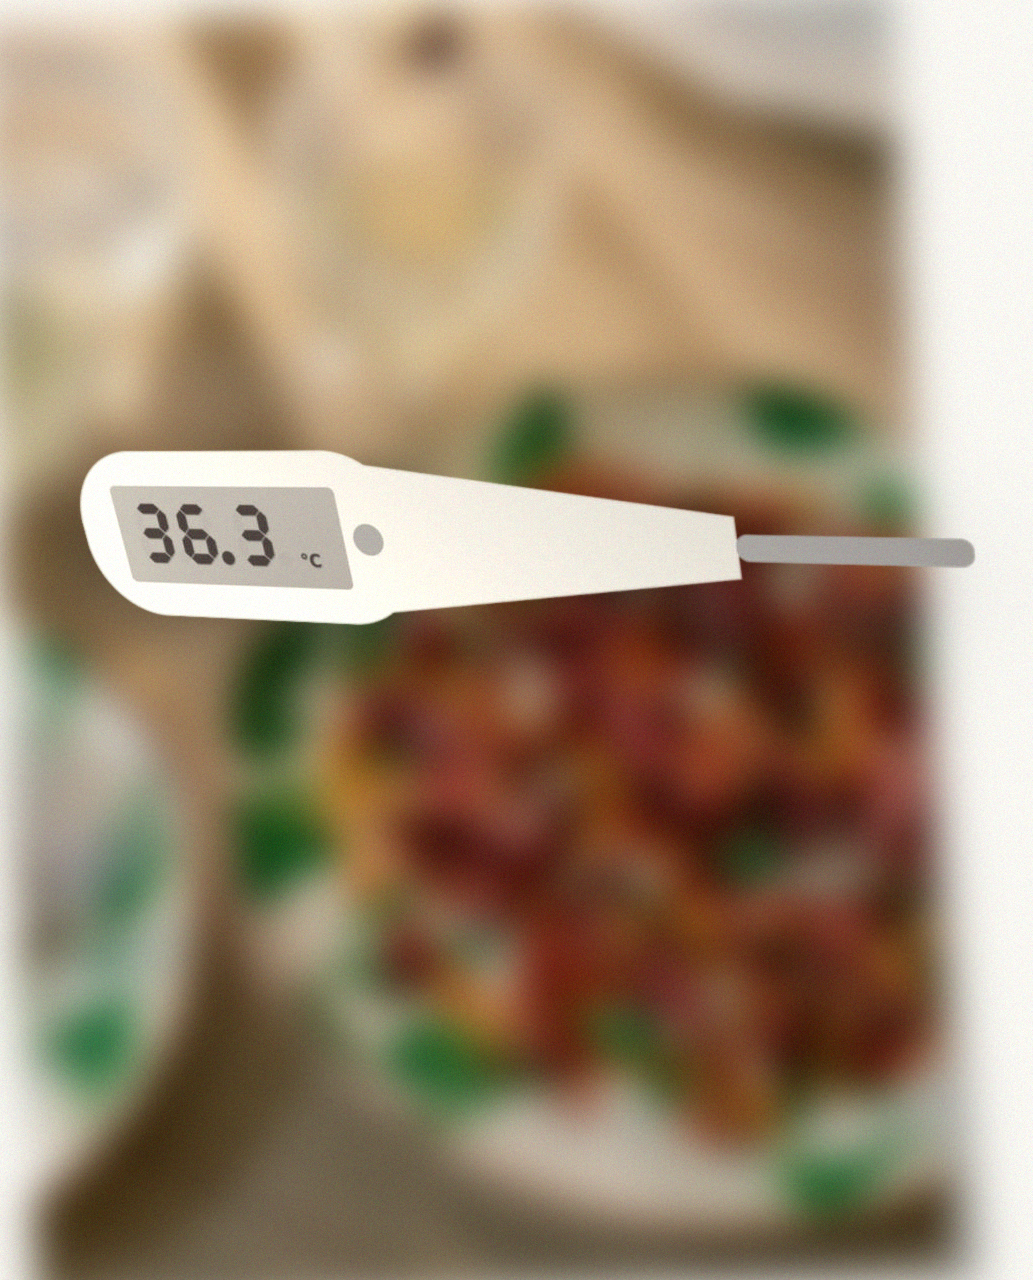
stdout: 36.3 °C
